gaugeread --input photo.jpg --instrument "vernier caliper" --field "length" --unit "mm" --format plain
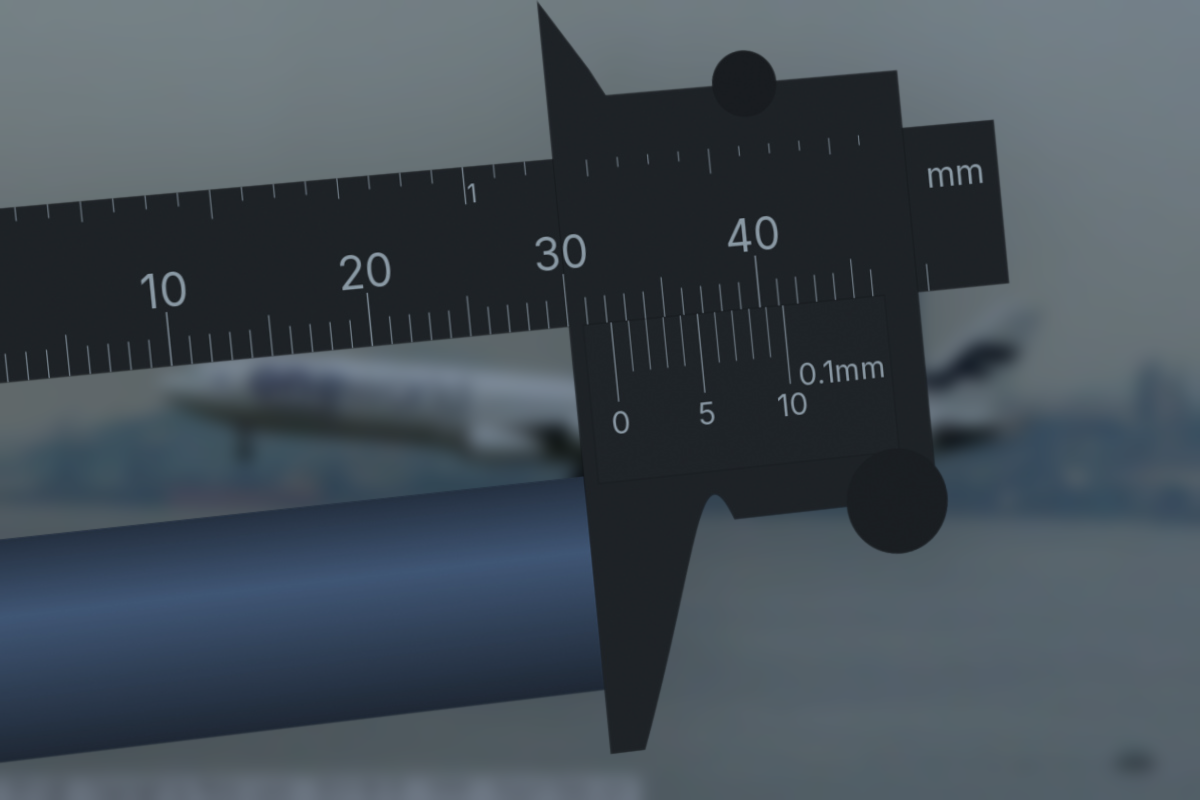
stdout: 32.2 mm
